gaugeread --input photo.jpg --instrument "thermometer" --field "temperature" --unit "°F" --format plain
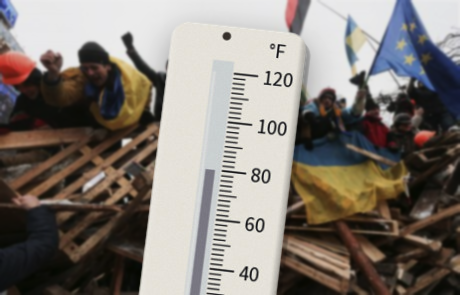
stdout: 80 °F
